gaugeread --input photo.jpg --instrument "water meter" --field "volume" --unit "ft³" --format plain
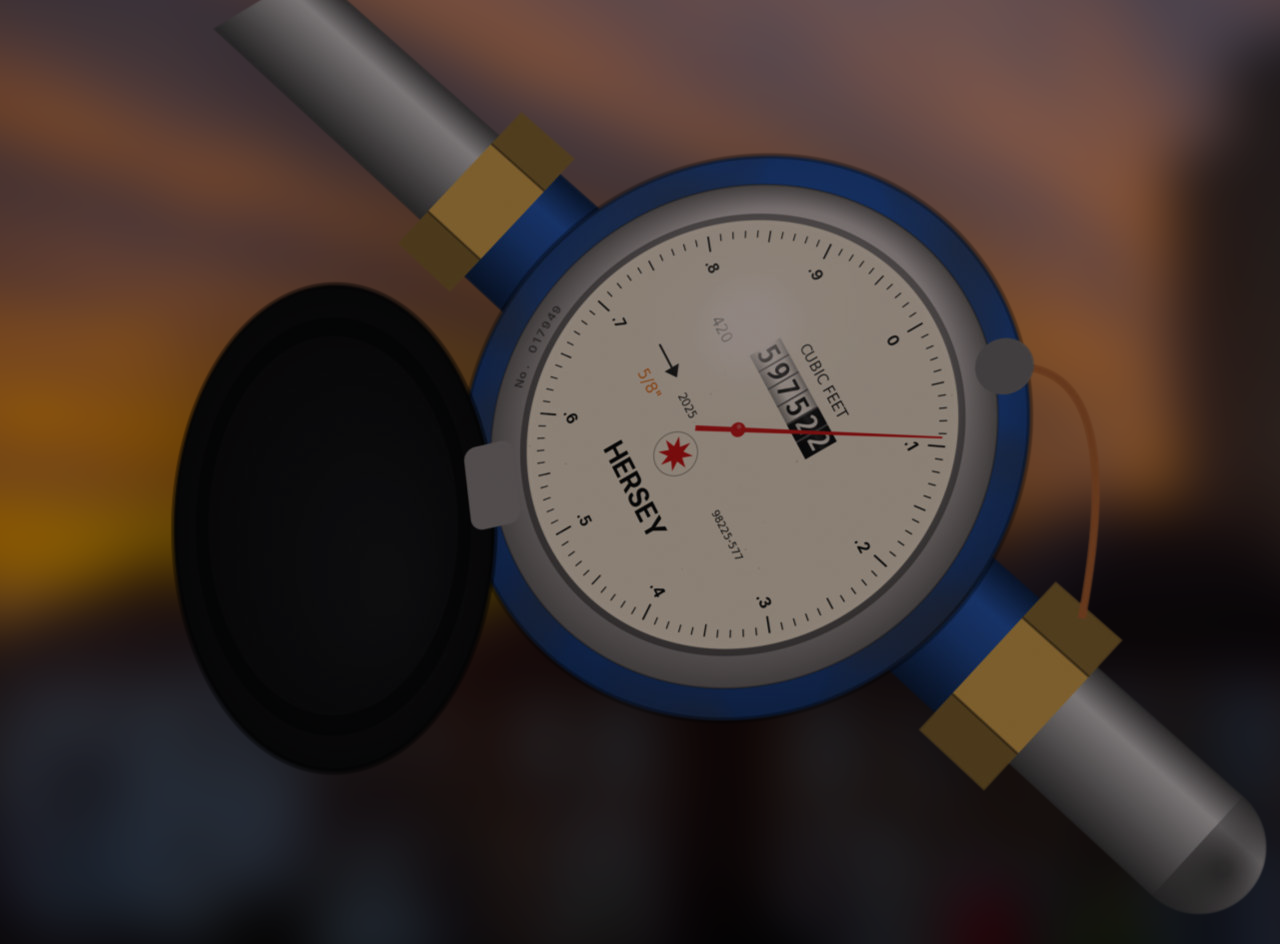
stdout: 597522.09 ft³
